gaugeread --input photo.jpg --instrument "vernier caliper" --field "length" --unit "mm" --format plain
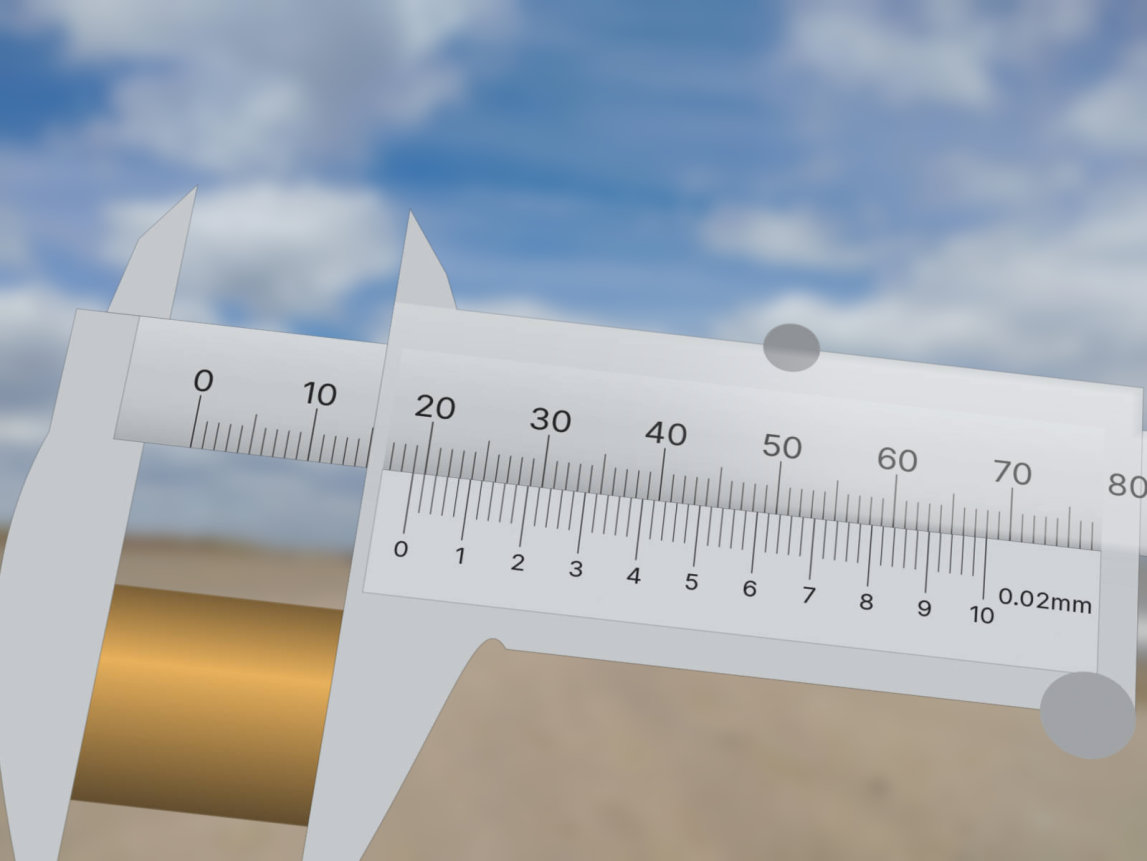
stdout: 19.0 mm
